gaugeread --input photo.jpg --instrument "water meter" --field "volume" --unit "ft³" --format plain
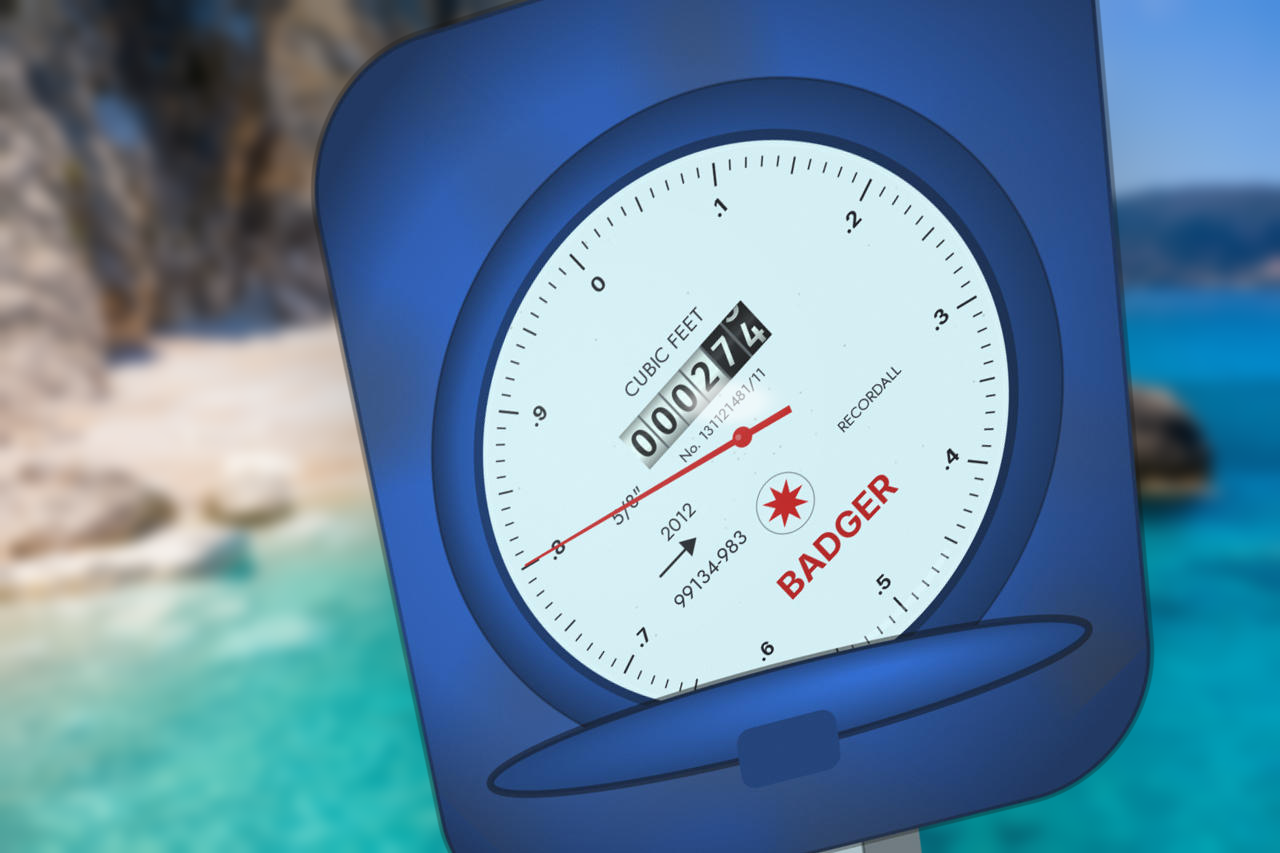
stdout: 273.80 ft³
